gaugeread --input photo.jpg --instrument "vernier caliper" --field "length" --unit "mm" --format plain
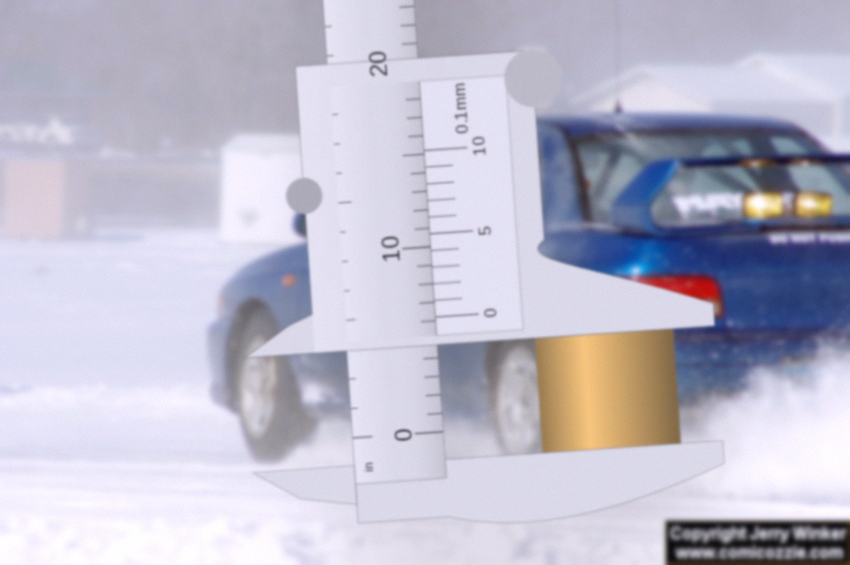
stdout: 6.2 mm
